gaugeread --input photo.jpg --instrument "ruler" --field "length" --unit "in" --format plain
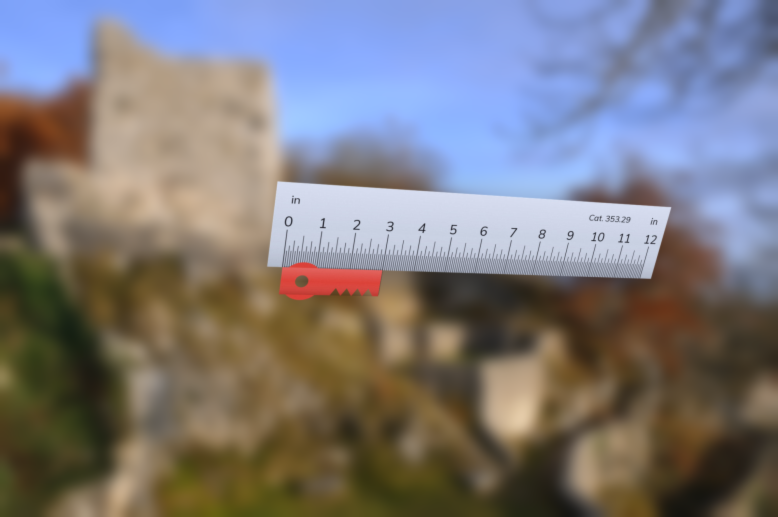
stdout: 3 in
